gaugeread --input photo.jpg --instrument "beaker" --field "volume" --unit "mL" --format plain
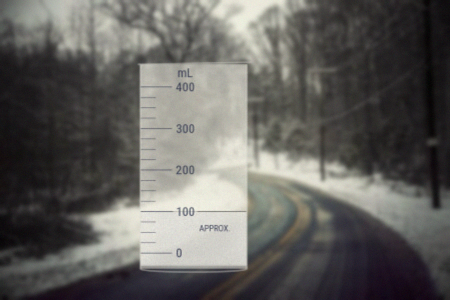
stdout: 100 mL
